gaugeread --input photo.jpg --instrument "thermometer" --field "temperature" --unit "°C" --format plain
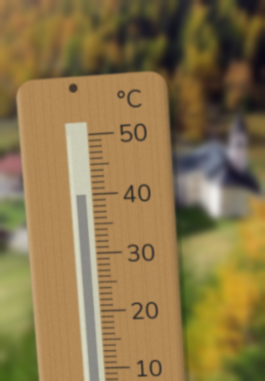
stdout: 40 °C
